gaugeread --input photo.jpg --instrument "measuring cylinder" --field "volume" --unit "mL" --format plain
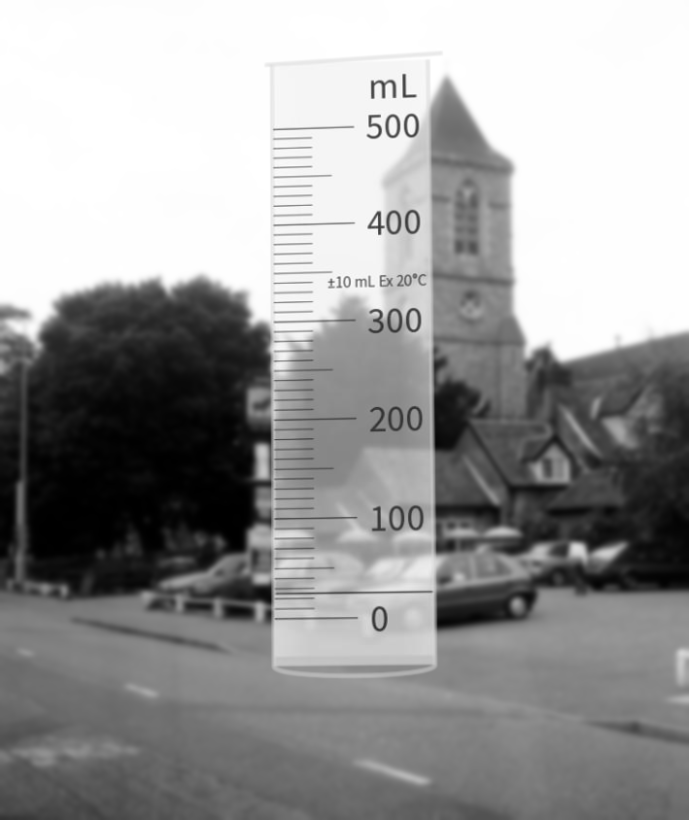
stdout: 25 mL
